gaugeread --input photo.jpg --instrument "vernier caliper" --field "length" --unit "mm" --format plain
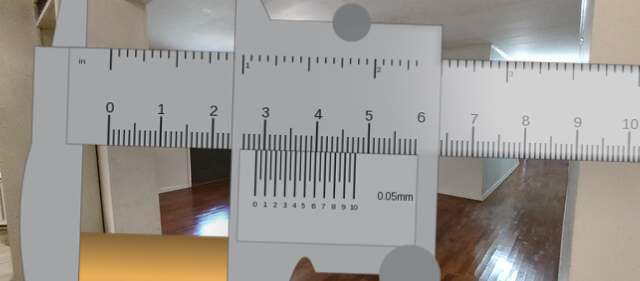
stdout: 28.5 mm
